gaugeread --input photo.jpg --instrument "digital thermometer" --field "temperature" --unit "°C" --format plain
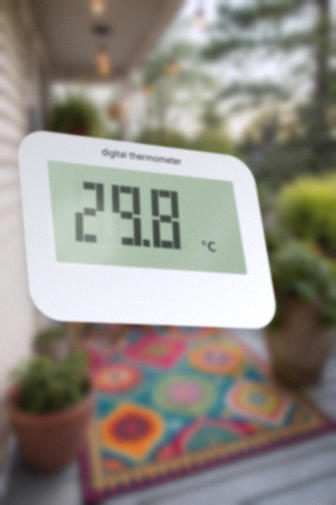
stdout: 29.8 °C
